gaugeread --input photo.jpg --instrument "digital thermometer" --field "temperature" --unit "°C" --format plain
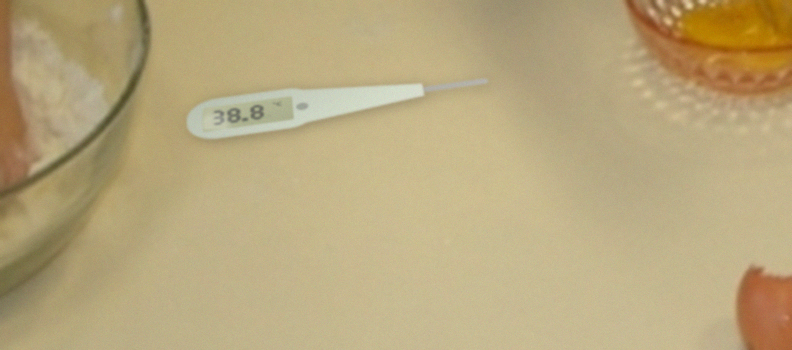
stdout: 38.8 °C
